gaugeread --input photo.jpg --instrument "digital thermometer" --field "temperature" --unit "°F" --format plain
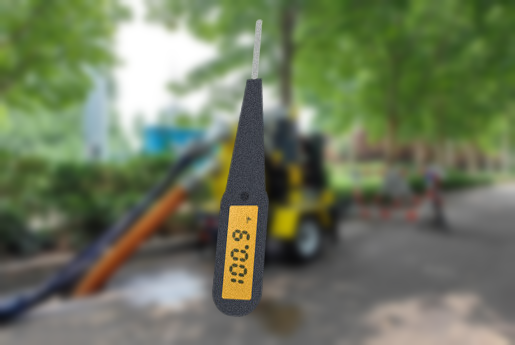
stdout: 100.9 °F
